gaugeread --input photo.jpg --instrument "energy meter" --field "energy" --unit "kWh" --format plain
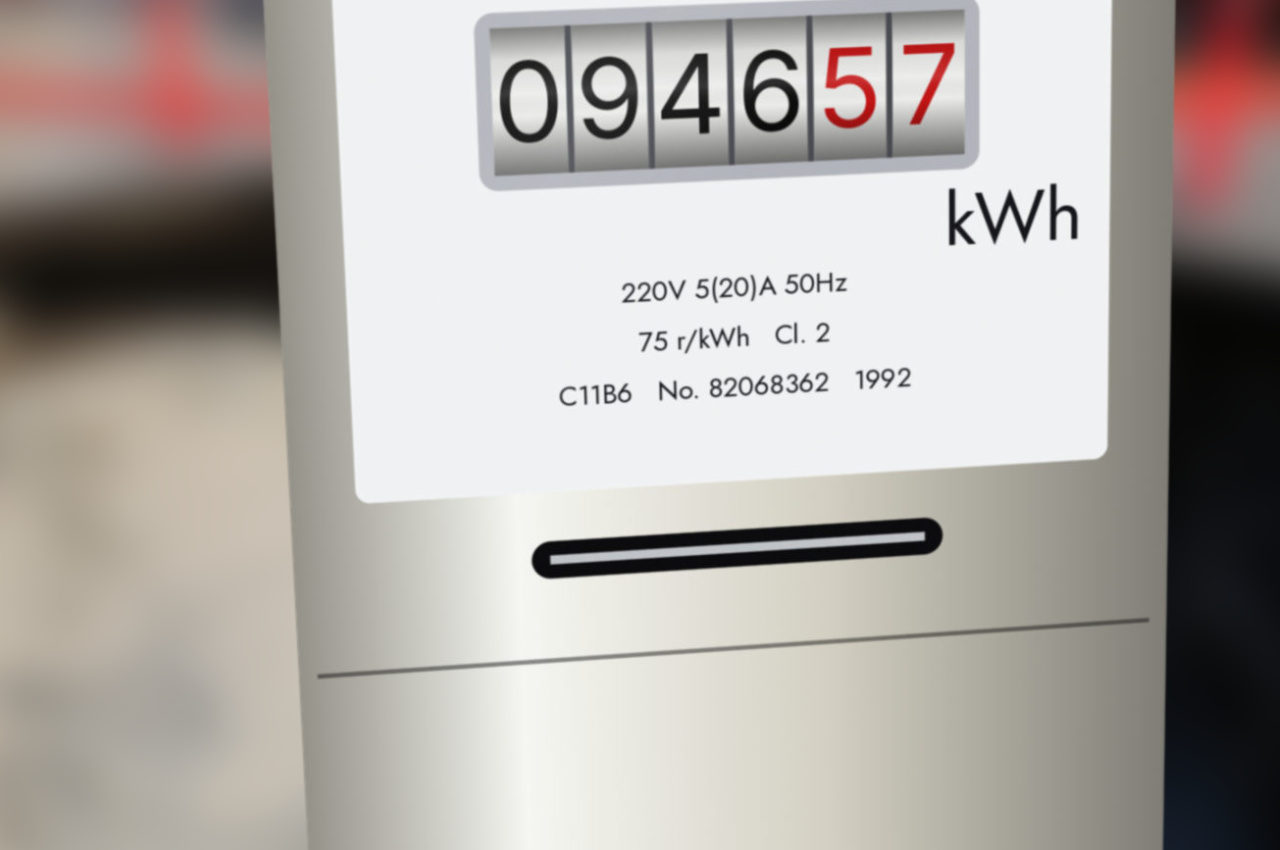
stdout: 946.57 kWh
